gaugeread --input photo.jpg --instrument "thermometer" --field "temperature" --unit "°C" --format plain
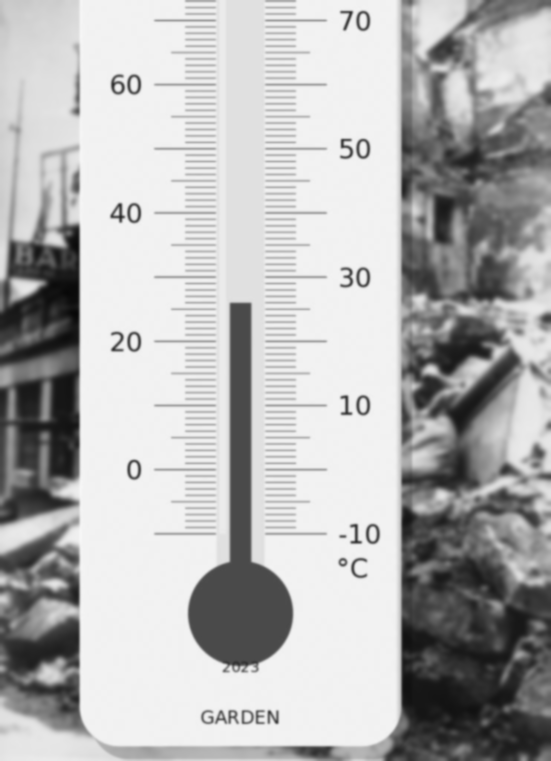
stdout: 26 °C
